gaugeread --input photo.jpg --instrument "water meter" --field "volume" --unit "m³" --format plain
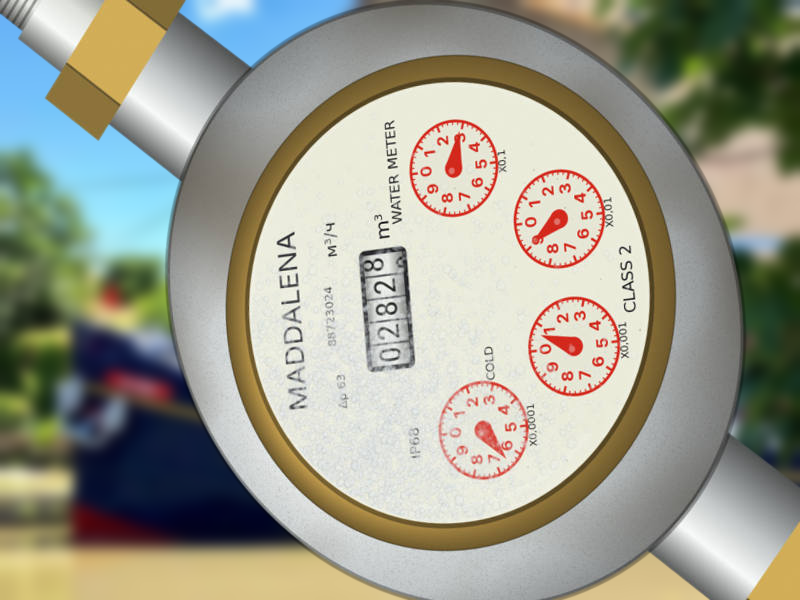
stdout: 2828.2906 m³
